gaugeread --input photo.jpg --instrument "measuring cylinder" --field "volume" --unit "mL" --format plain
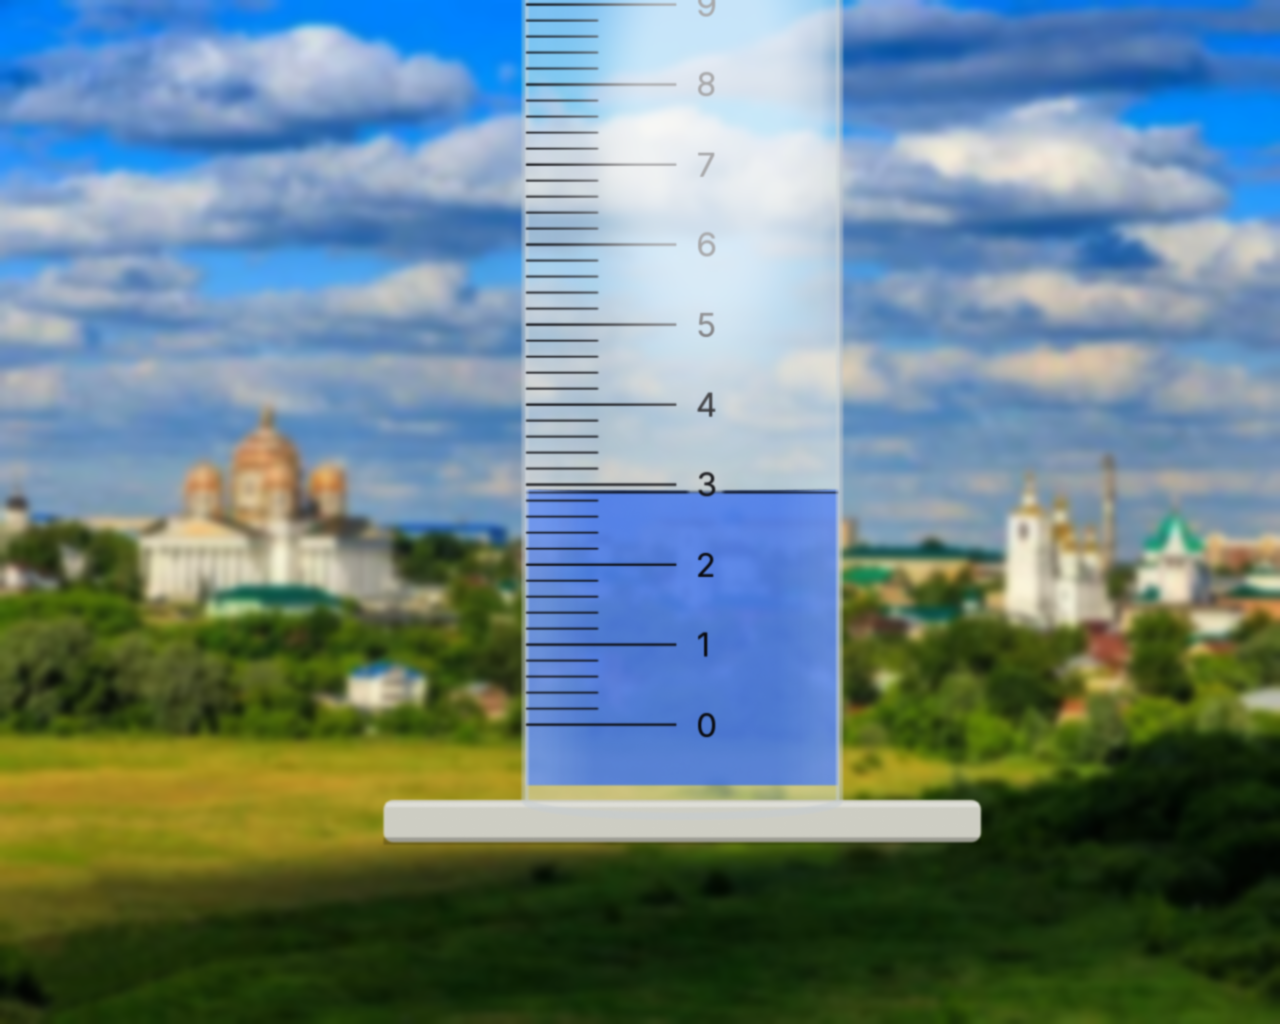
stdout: 2.9 mL
